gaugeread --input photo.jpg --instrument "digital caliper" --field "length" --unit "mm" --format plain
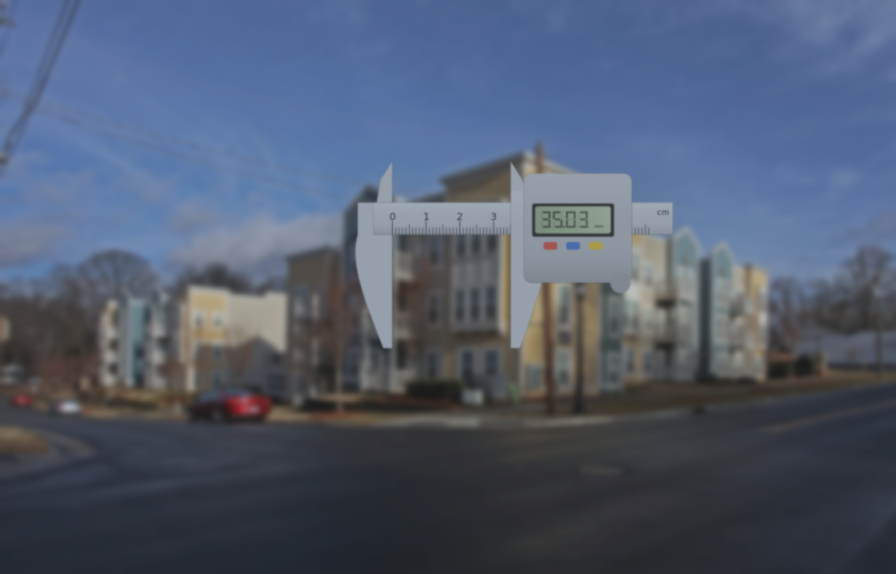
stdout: 35.03 mm
